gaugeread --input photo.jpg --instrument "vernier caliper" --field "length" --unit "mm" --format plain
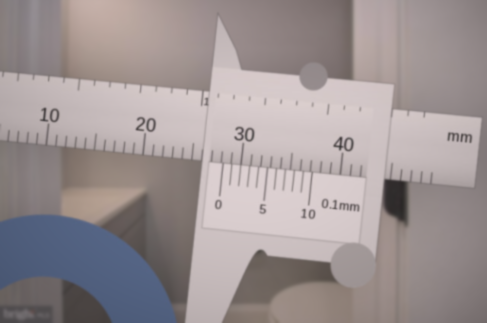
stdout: 28.2 mm
